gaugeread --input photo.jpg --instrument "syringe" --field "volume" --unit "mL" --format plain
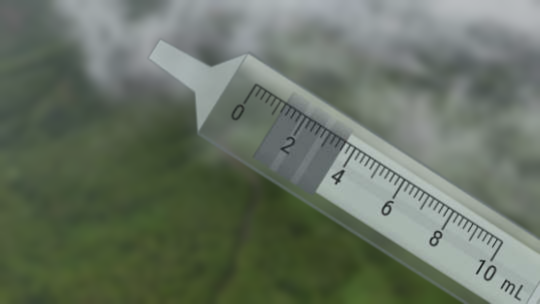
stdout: 1.2 mL
